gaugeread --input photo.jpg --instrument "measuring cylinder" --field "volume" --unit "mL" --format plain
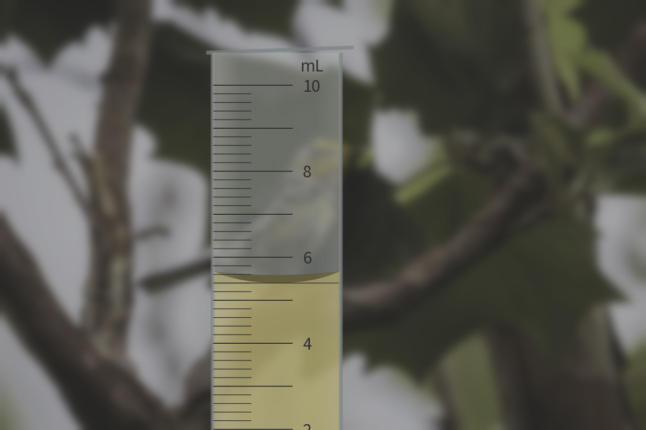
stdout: 5.4 mL
